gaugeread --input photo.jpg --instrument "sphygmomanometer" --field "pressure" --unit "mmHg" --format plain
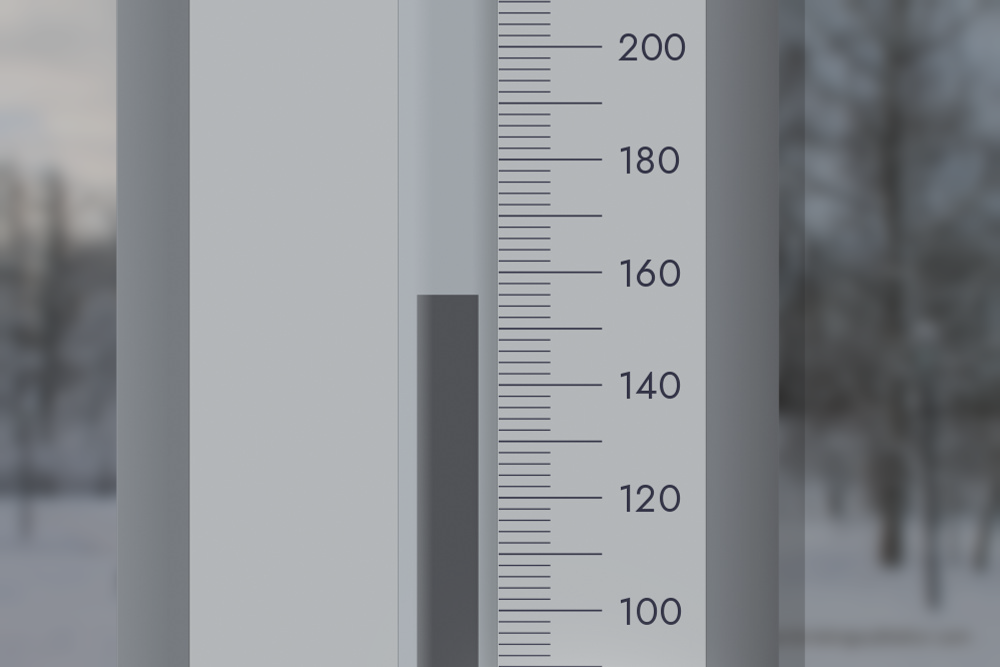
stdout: 156 mmHg
